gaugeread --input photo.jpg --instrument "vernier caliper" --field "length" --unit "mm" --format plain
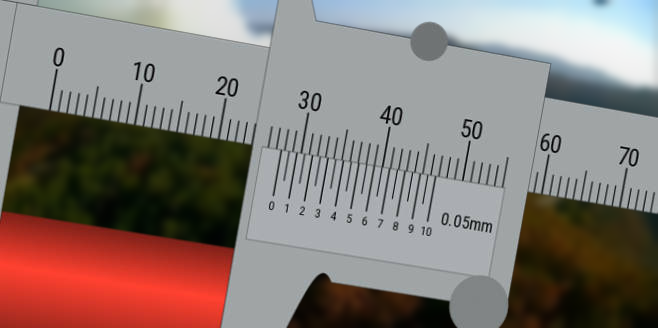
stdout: 27.6 mm
